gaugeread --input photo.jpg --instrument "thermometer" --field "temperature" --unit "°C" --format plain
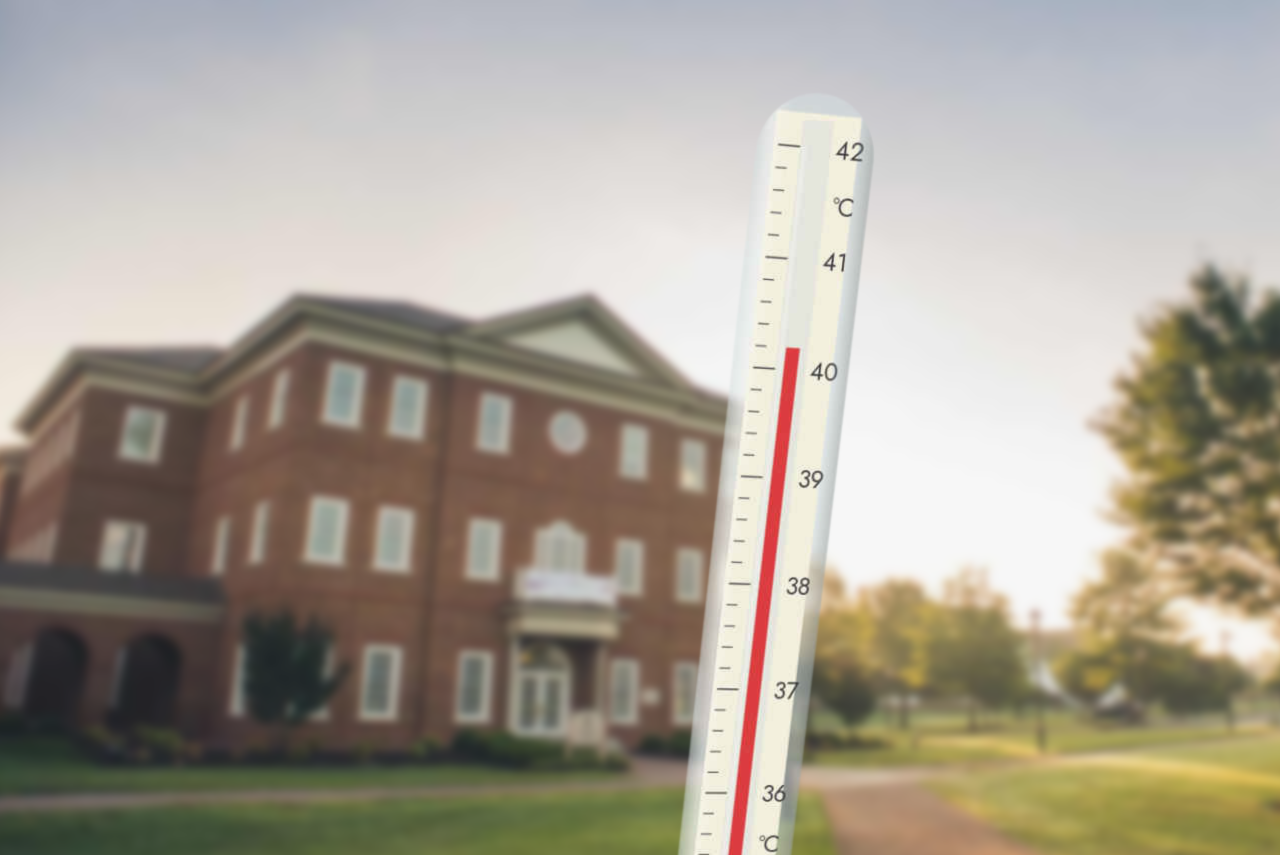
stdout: 40.2 °C
